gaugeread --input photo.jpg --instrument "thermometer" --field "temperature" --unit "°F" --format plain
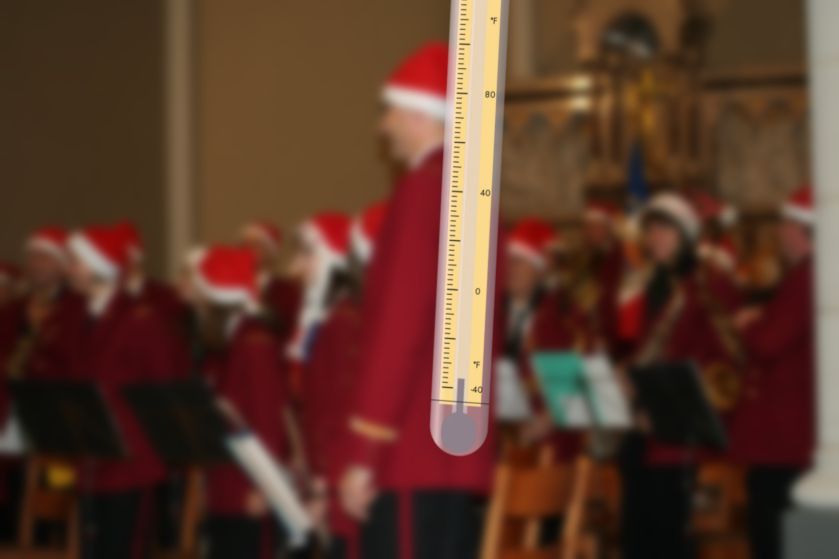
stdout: -36 °F
